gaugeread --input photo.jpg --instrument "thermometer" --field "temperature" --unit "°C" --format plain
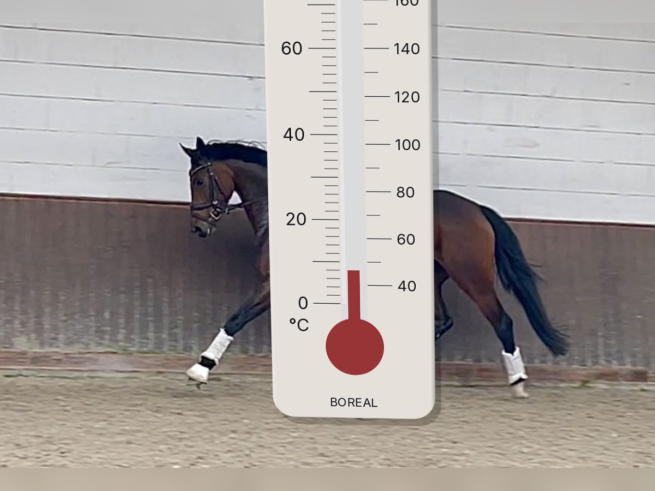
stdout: 8 °C
